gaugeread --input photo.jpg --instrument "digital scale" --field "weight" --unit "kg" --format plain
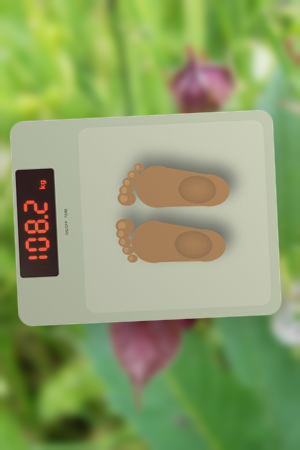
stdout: 108.2 kg
